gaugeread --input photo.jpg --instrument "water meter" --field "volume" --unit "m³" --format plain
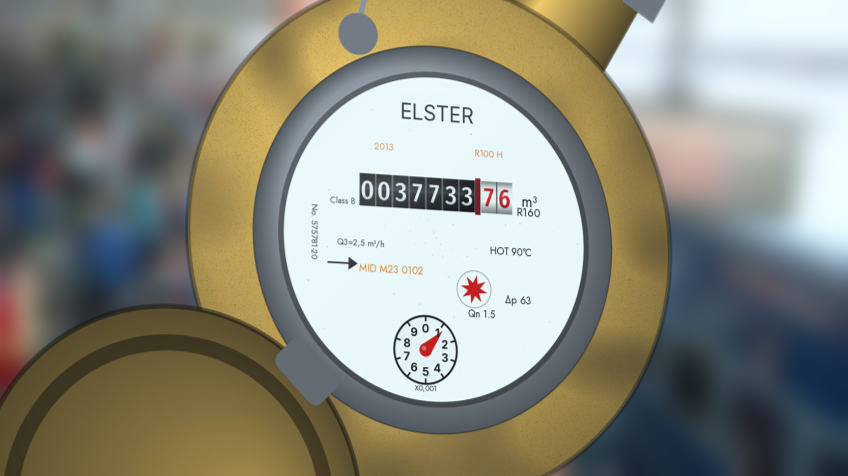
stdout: 37733.761 m³
